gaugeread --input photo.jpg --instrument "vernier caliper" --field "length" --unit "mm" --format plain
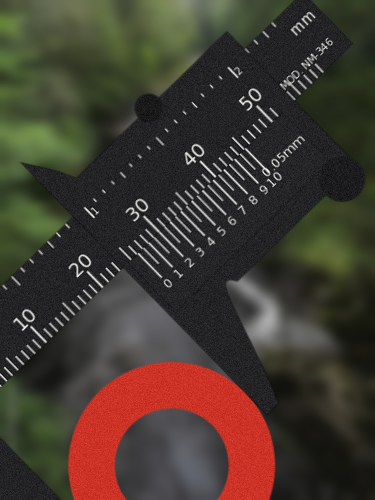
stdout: 26.2 mm
